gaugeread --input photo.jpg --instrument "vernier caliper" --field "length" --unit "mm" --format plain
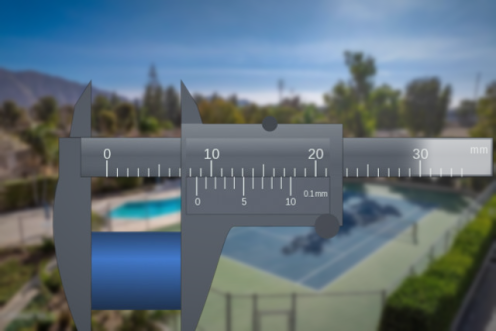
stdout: 8.6 mm
